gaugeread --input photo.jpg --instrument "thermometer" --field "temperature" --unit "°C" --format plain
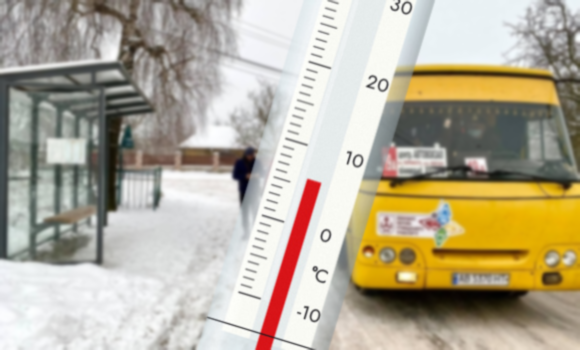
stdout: 6 °C
